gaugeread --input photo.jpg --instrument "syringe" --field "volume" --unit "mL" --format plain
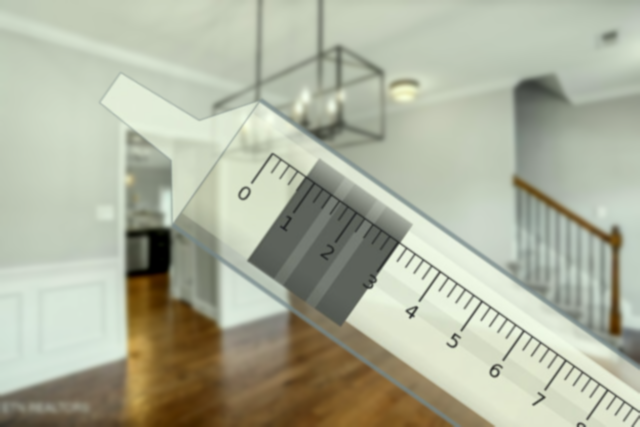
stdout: 0.8 mL
